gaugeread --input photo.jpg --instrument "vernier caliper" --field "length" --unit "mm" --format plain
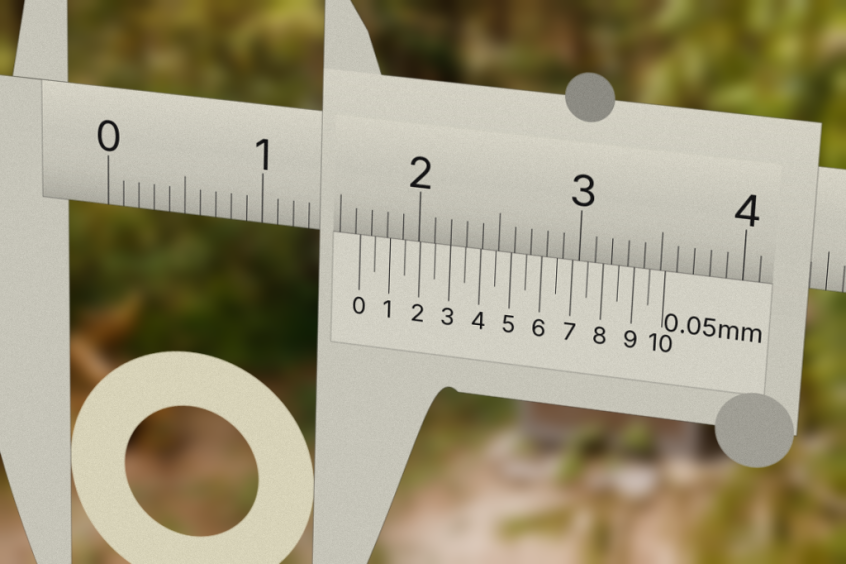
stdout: 16.3 mm
